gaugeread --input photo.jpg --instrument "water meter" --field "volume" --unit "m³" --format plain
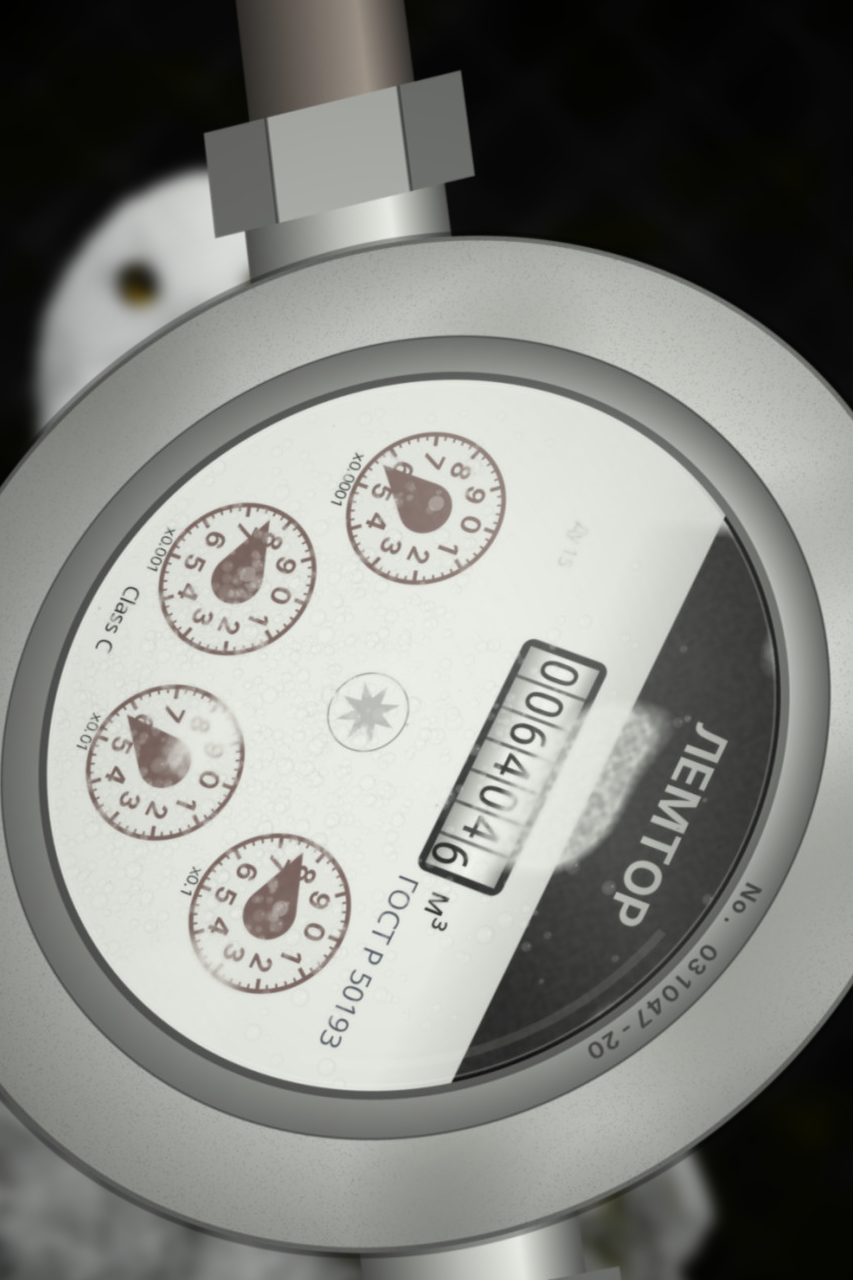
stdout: 64045.7575 m³
